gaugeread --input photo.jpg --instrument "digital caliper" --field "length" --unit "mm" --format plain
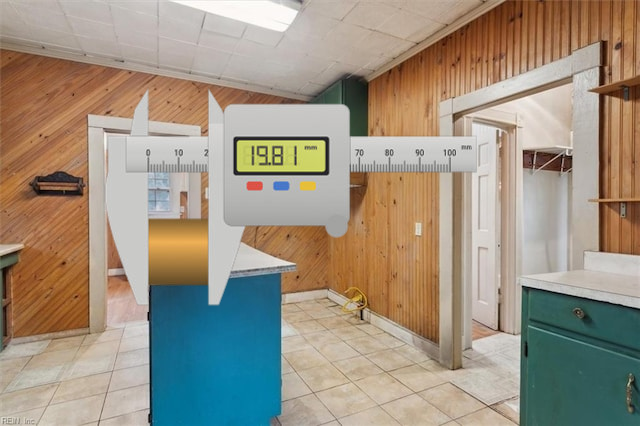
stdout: 19.81 mm
